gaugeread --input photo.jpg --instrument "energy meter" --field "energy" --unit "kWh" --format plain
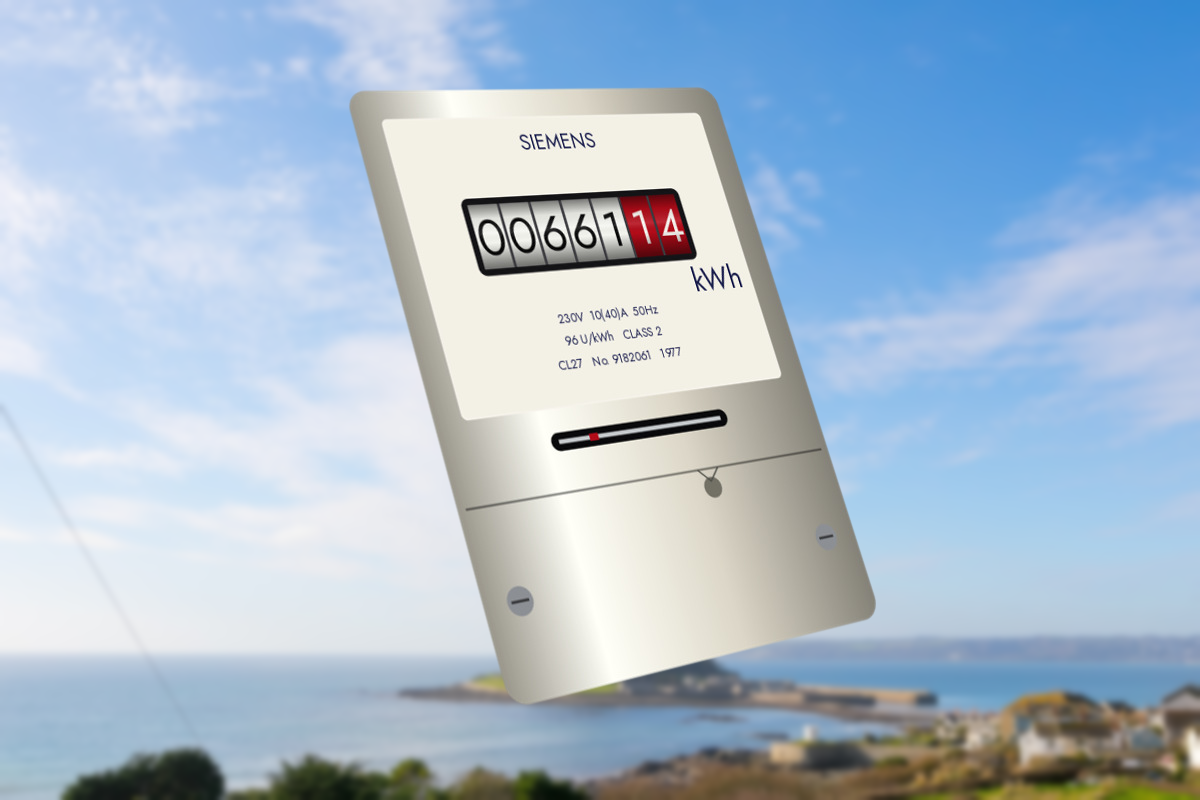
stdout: 661.14 kWh
